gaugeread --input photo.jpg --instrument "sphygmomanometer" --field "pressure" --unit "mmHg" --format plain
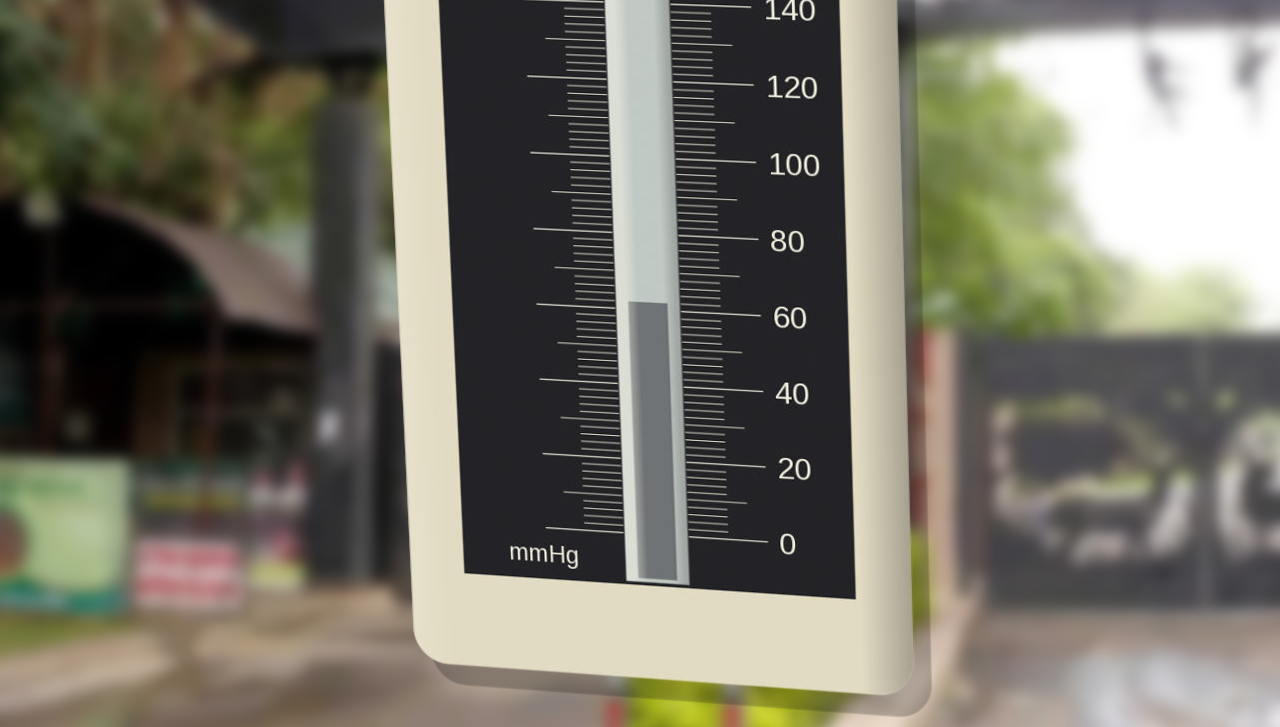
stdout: 62 mmHg
